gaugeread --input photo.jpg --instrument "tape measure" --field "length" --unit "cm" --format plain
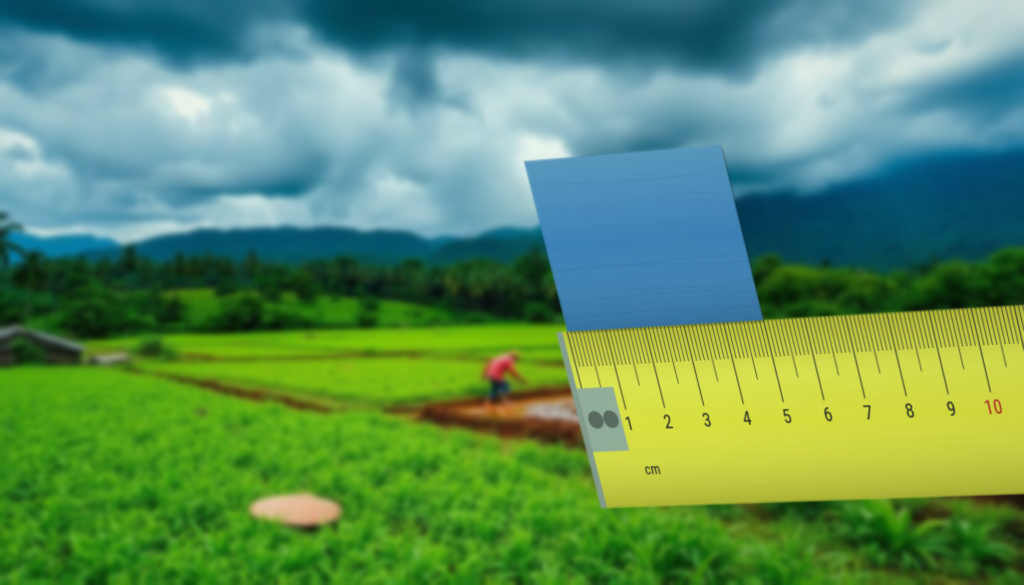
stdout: 5 cm
